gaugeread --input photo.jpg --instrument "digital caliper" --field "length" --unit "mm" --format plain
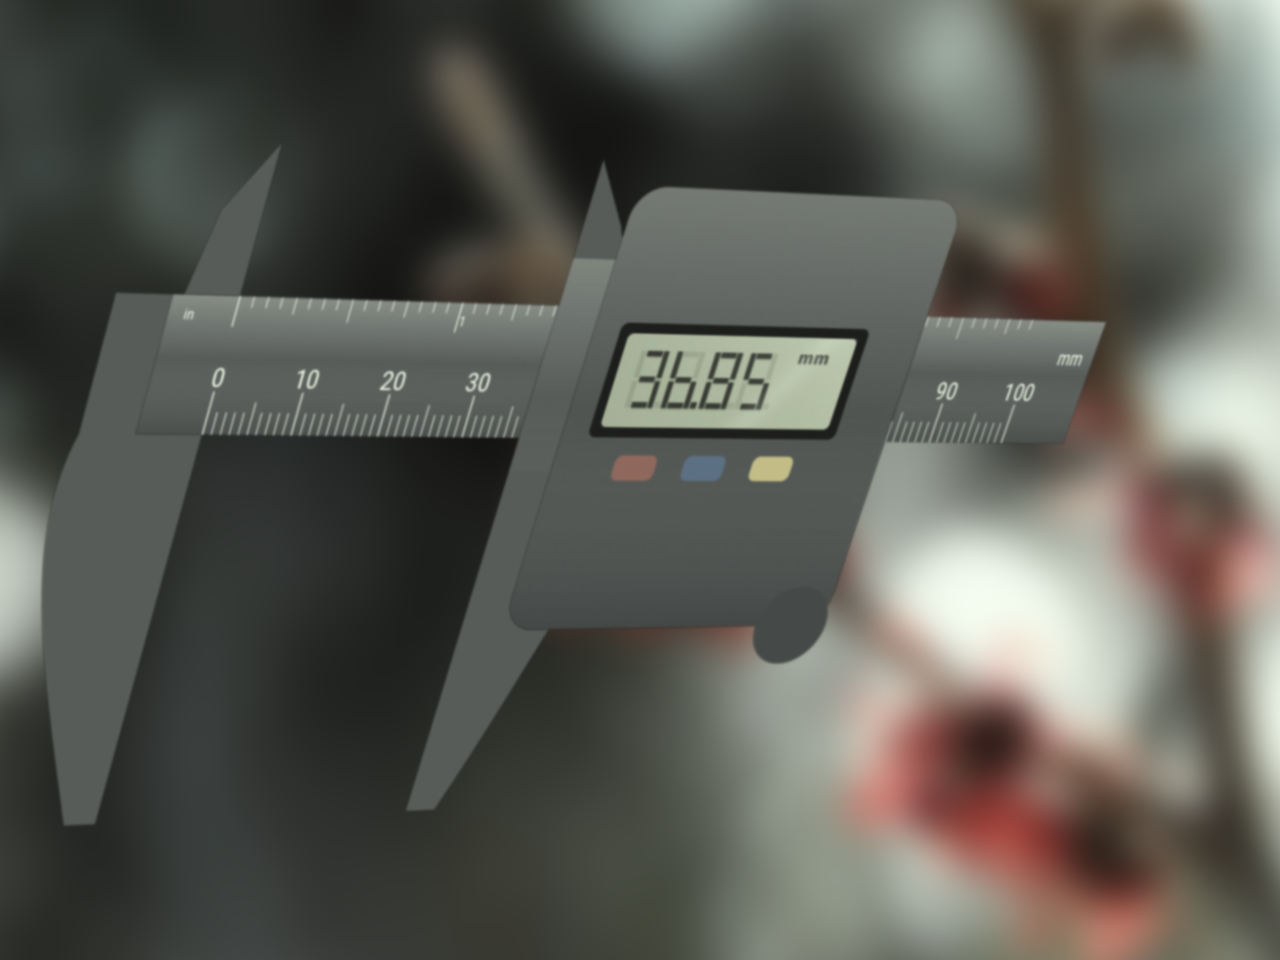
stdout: 36.85 mm
